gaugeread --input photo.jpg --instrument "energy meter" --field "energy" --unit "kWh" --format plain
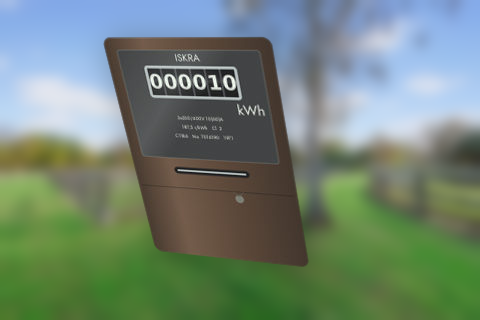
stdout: 10 kWh
